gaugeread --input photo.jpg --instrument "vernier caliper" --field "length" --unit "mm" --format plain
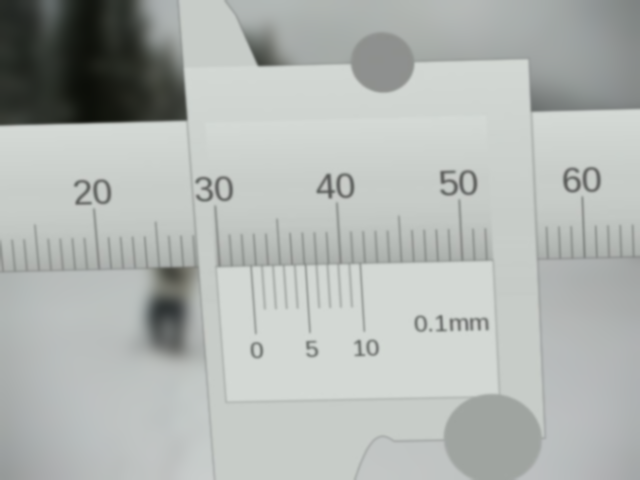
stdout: 32.6 mm
